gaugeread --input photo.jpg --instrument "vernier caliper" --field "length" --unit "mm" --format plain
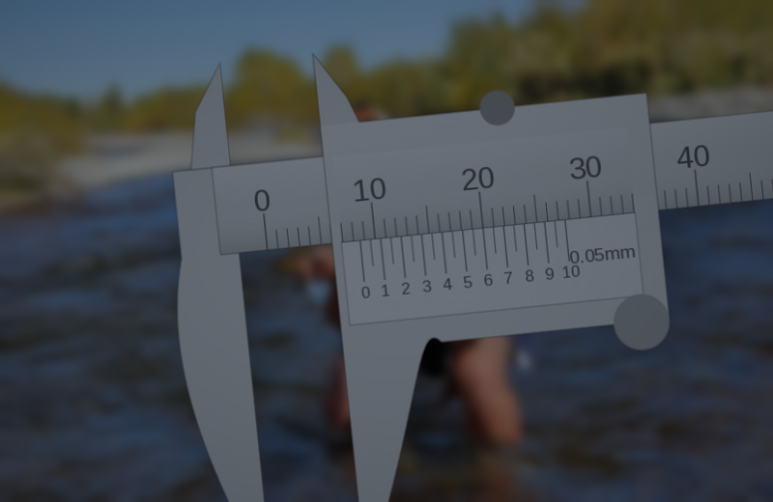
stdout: 8.6 mm
